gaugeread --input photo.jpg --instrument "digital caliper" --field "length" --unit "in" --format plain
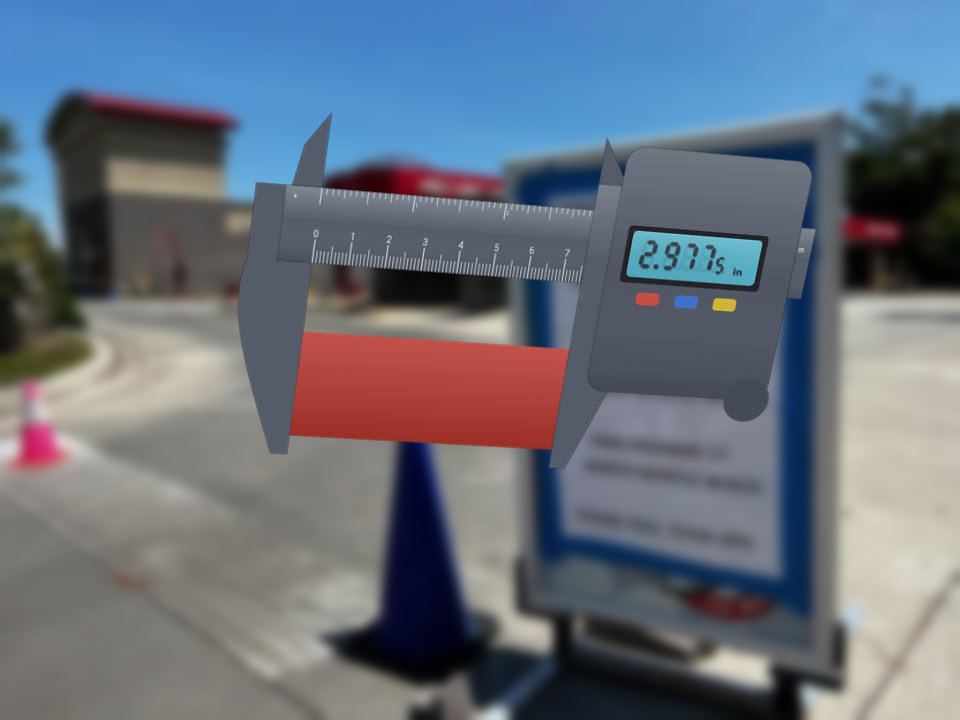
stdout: 2.9775 in
